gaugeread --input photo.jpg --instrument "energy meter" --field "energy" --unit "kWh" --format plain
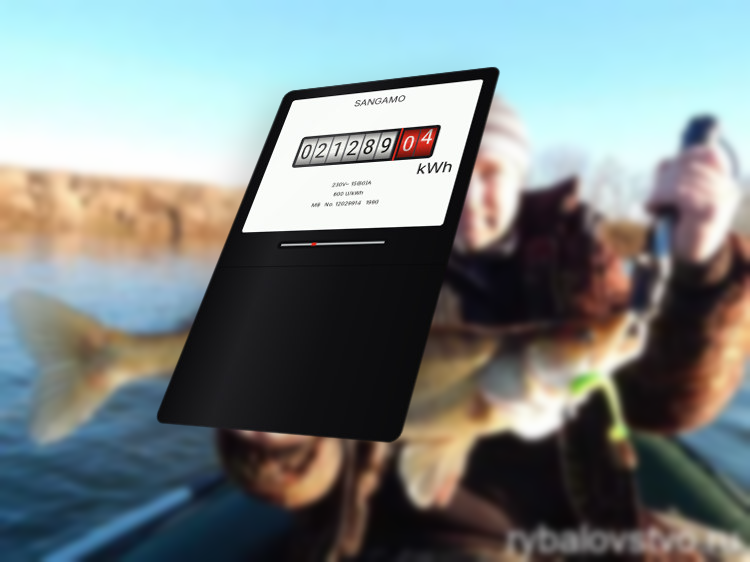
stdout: 21289.04 kWh
